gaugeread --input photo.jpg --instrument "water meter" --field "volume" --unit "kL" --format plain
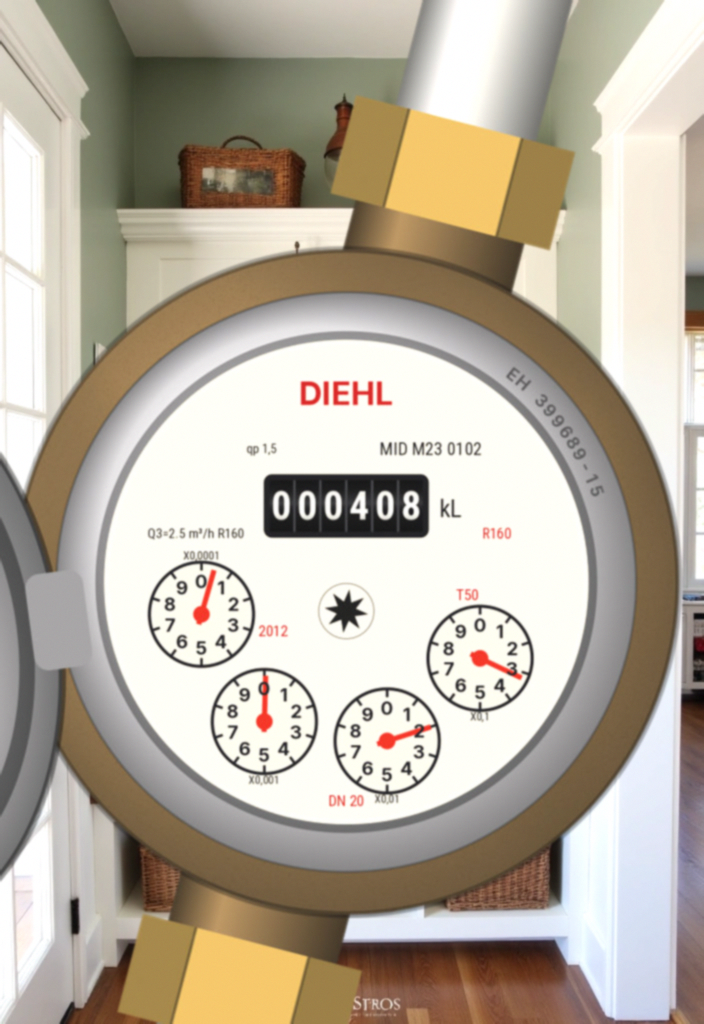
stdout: 408.3200 kL
